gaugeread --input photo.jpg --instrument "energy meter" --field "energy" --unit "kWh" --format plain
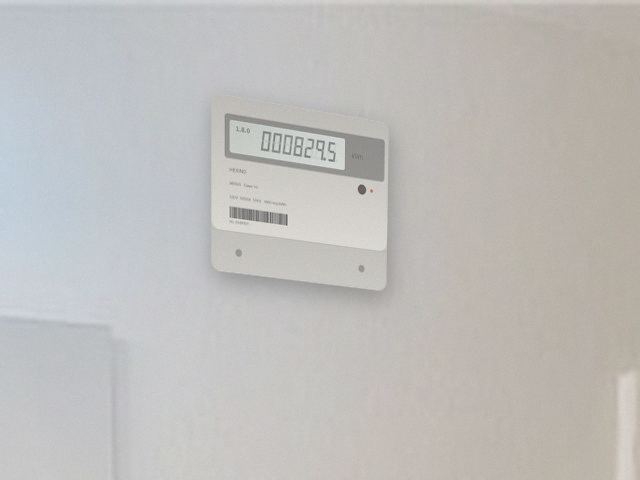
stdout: 829.5 kWh
